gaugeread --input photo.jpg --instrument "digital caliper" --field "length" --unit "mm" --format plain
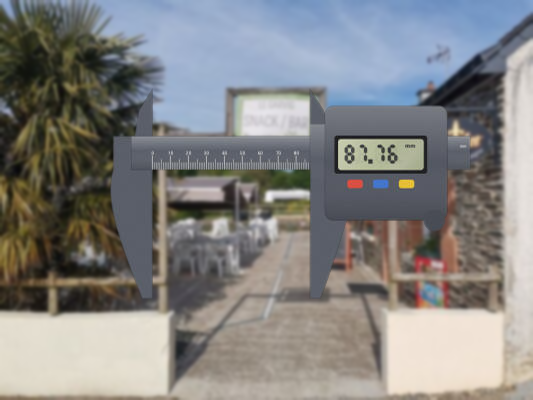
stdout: 87.76 mm
